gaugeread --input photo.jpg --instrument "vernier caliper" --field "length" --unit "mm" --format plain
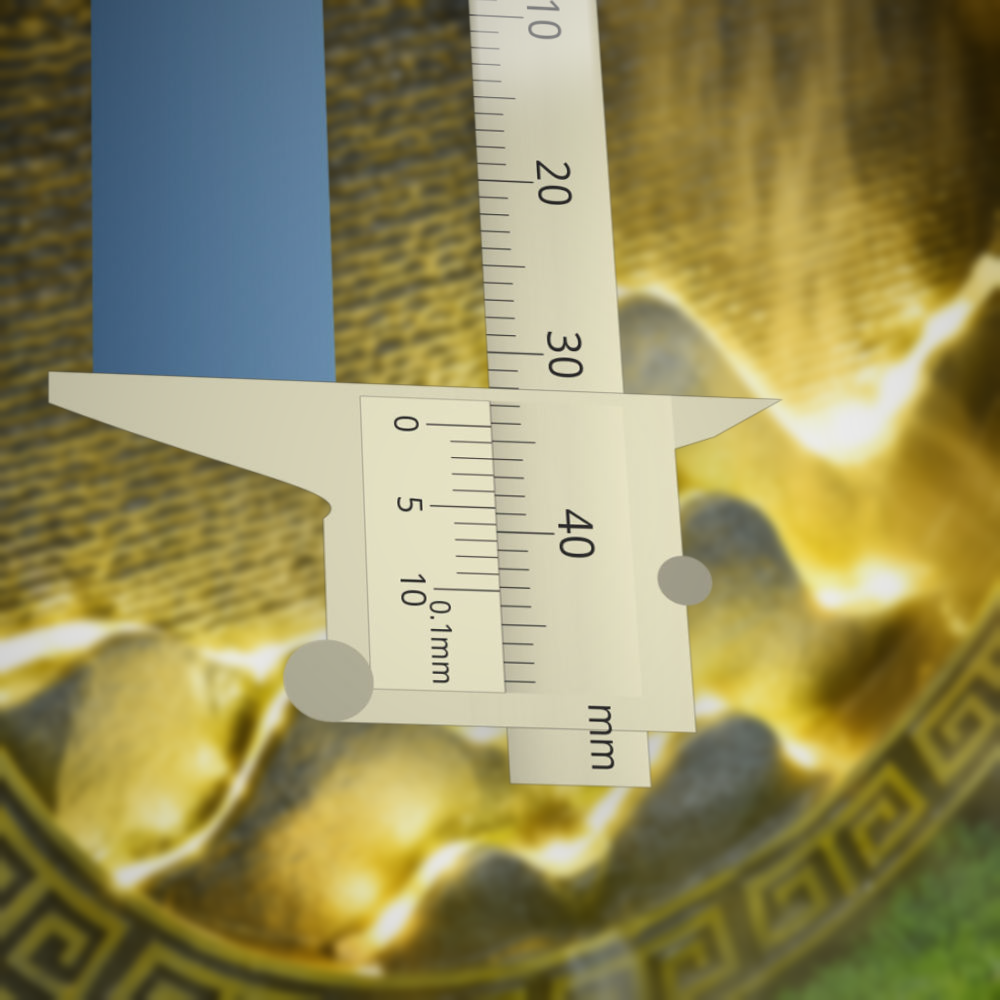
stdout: 34.2 mm
